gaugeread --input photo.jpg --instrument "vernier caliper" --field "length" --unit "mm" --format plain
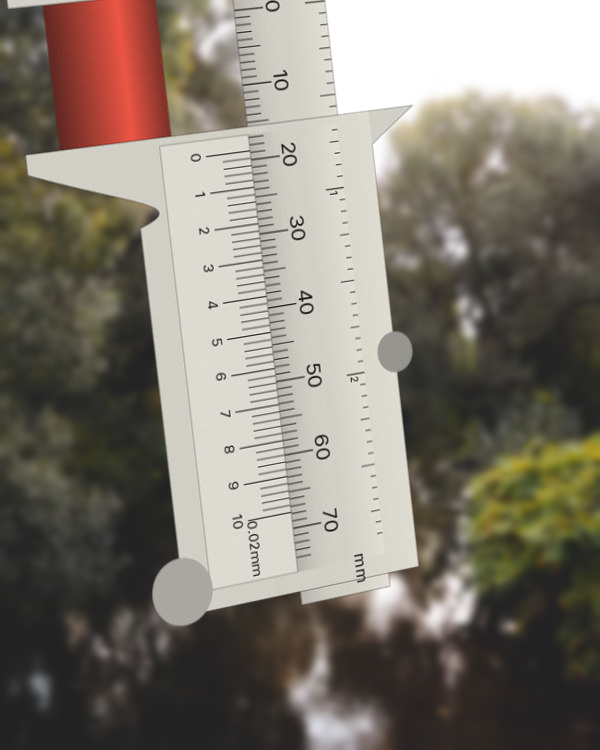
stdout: 18.8 mm
